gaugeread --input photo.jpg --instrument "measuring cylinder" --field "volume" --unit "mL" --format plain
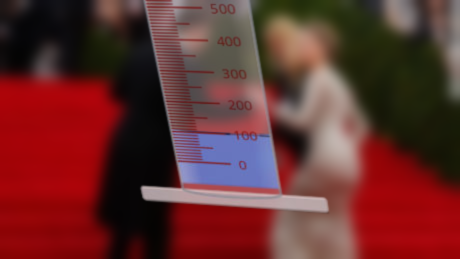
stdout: 100 mL
